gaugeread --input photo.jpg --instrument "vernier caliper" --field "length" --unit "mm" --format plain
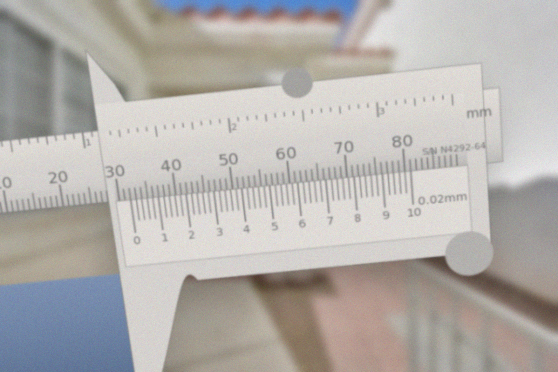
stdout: 32.0 mm
